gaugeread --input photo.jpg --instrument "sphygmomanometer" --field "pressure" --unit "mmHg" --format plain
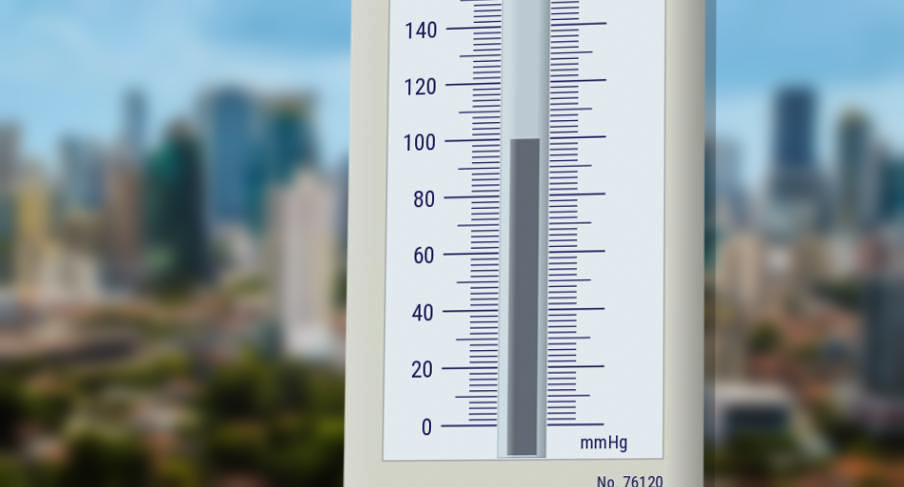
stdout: 100 mmHg
